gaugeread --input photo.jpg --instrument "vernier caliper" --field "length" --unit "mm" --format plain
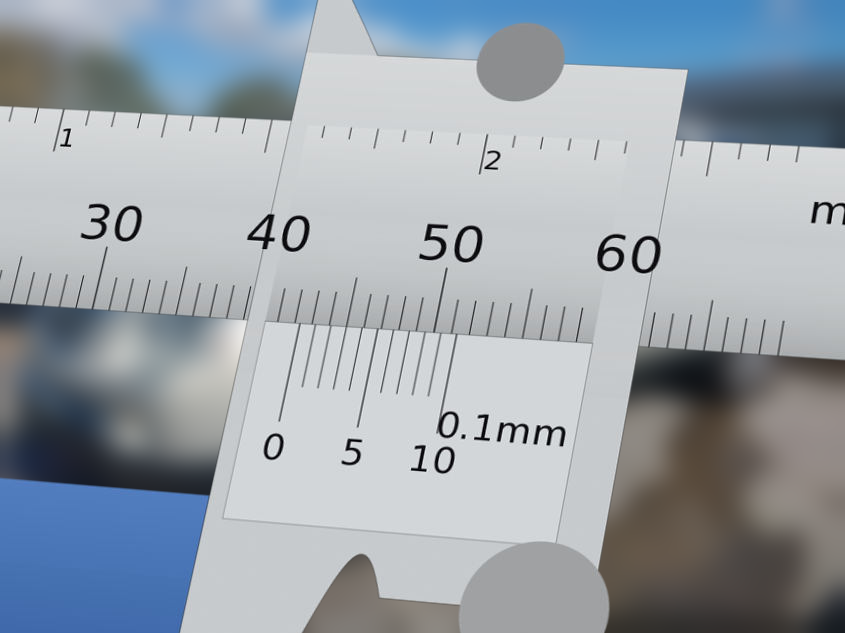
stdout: 42.3 mm
